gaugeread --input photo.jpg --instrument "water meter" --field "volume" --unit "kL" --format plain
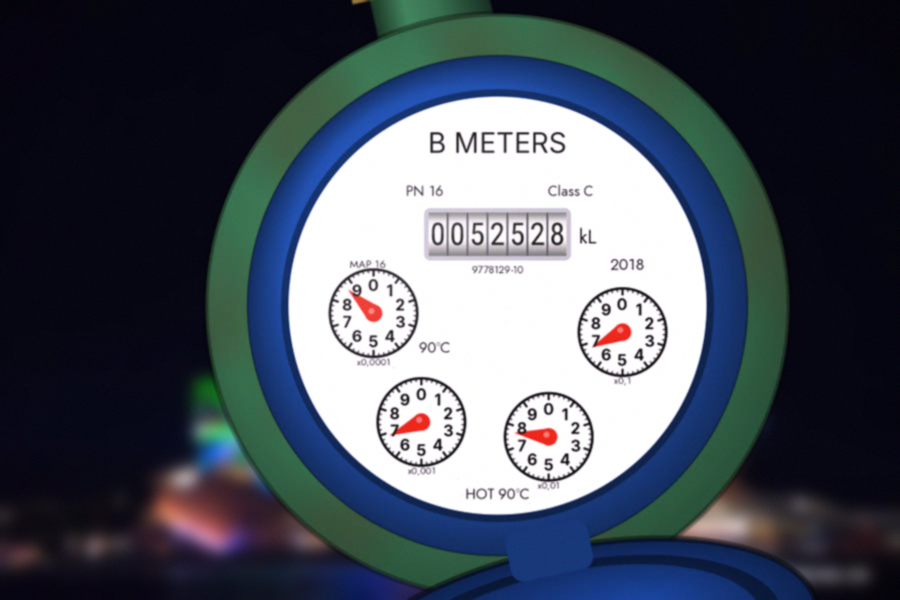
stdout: 52528.6768 kL
